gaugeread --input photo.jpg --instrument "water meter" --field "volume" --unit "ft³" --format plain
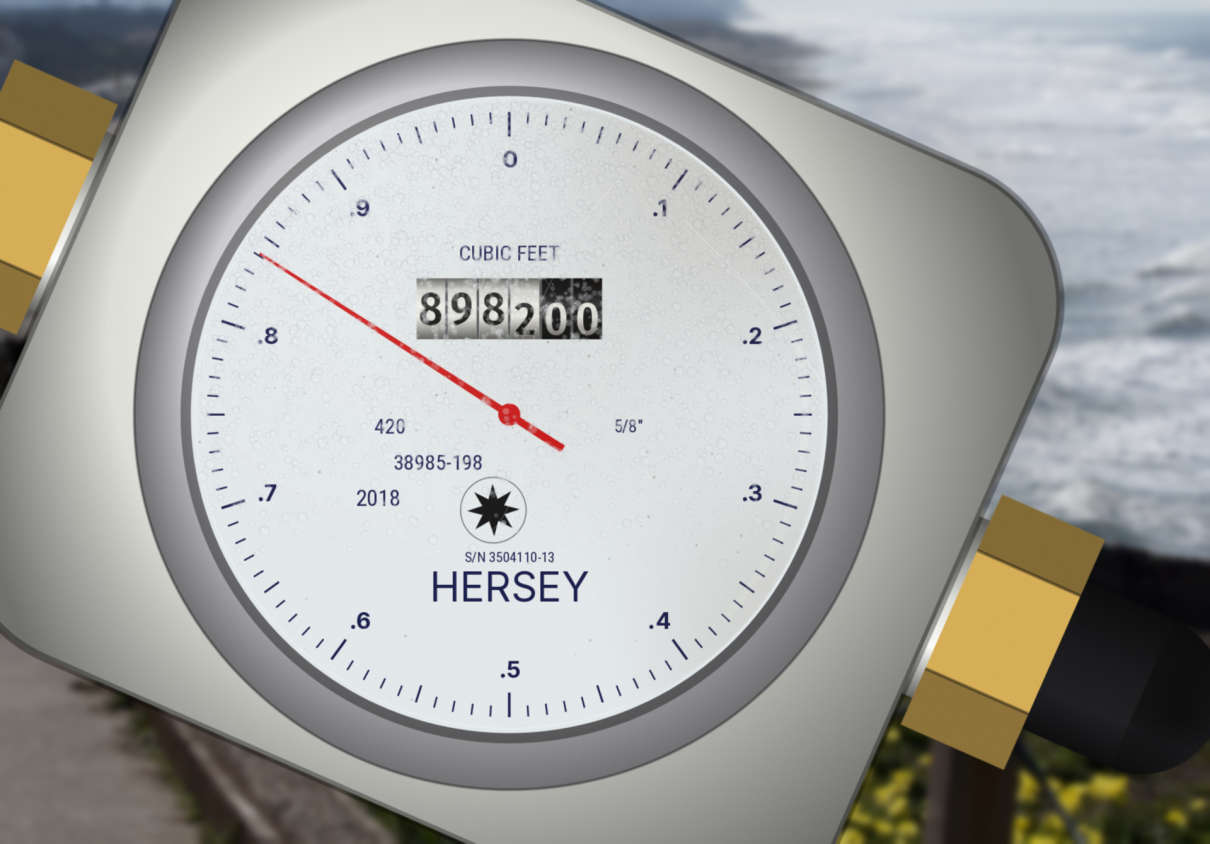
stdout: 898199.84 ft³
